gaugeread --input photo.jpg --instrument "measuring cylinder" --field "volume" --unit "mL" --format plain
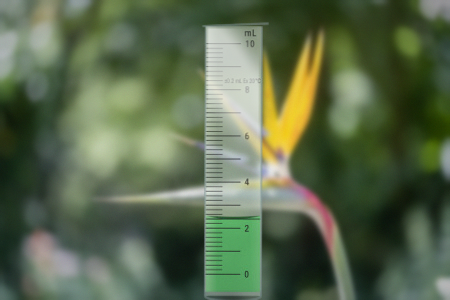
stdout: 2.4 mL
